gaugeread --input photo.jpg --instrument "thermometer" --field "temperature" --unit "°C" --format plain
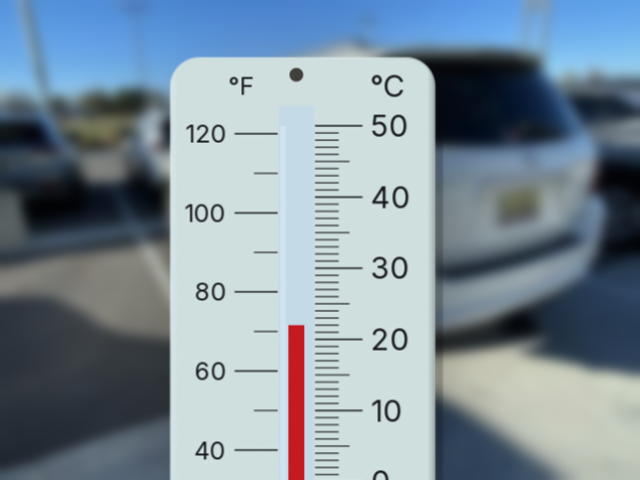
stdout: 22 °C
